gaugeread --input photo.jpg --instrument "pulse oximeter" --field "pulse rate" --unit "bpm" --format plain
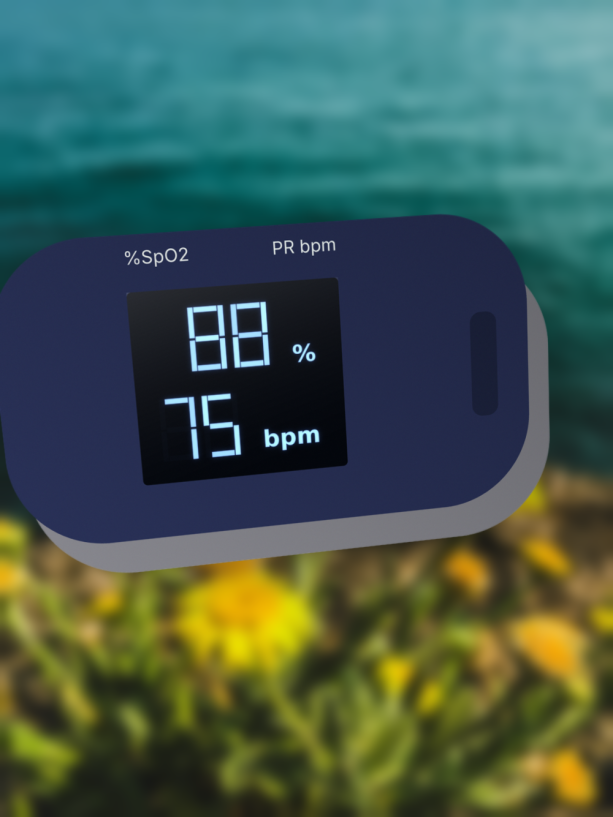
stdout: 75 bpm
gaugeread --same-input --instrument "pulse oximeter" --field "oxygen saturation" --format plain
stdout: 88 %
